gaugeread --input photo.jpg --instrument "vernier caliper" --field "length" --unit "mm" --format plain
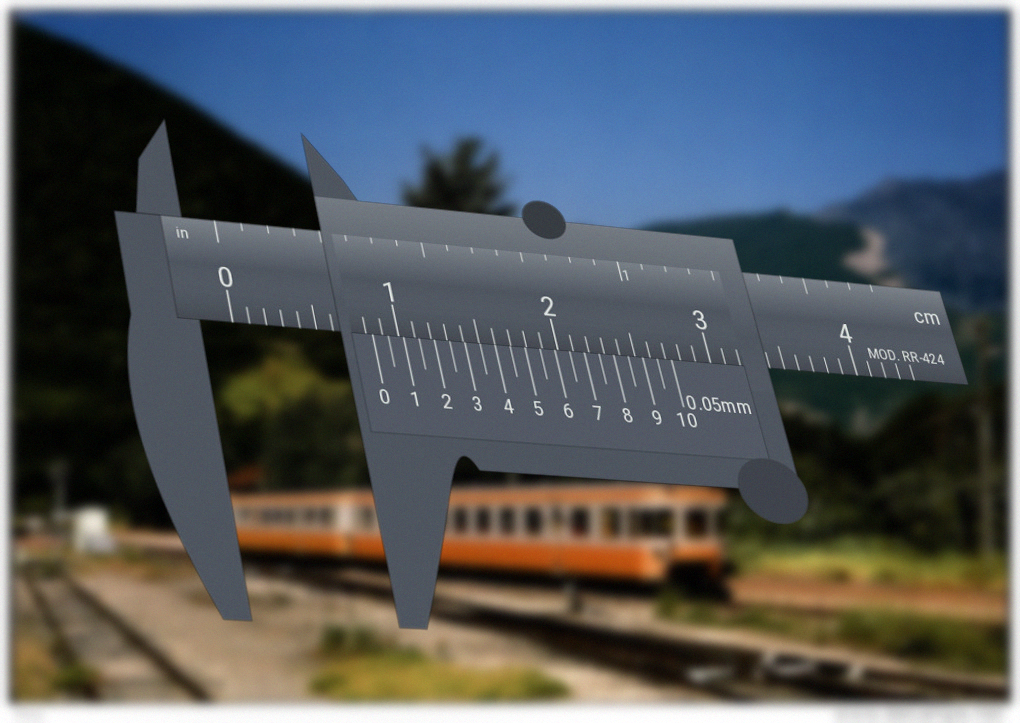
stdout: 8.4 mm
